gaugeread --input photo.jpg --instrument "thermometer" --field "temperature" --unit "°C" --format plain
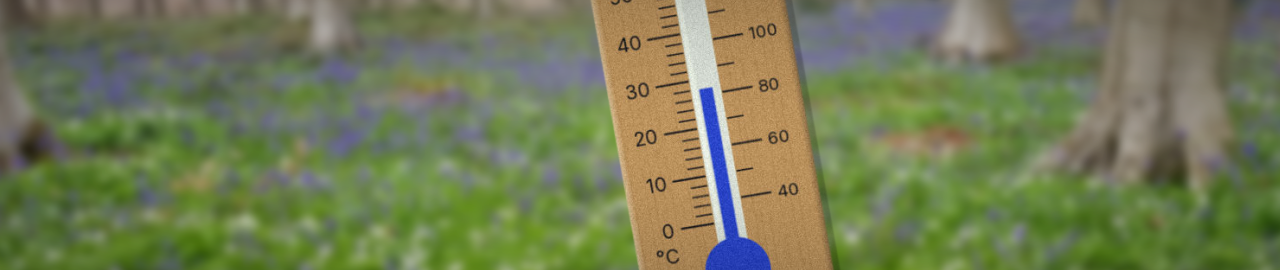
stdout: 28 °C
